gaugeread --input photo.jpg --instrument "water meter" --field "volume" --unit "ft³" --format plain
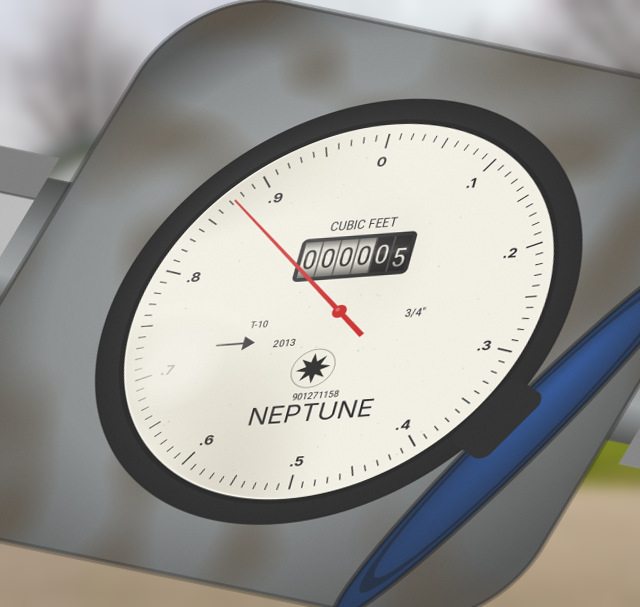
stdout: 4.87 ft³
